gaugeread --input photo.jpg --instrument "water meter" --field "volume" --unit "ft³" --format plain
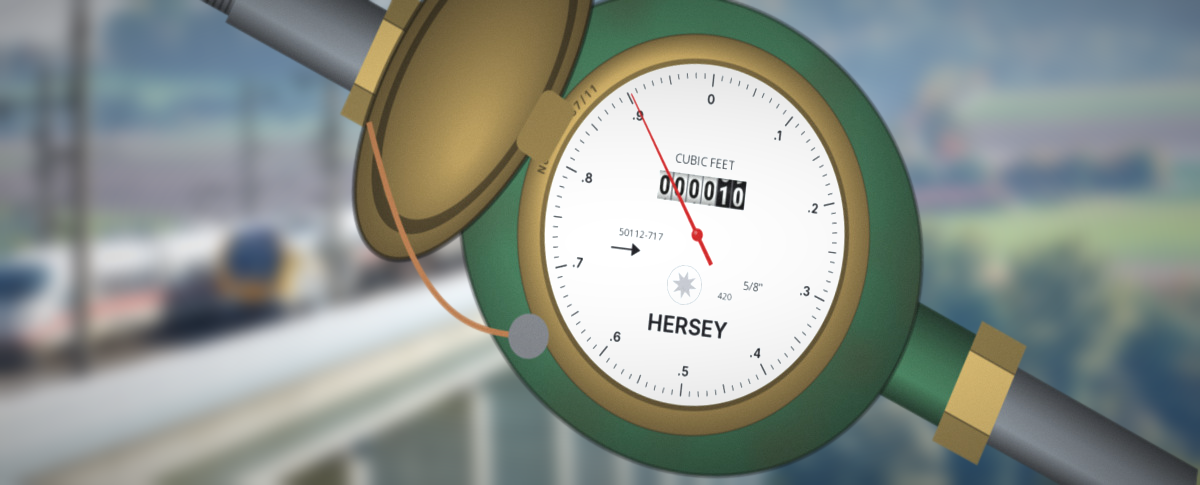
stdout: 9.90 ft³
